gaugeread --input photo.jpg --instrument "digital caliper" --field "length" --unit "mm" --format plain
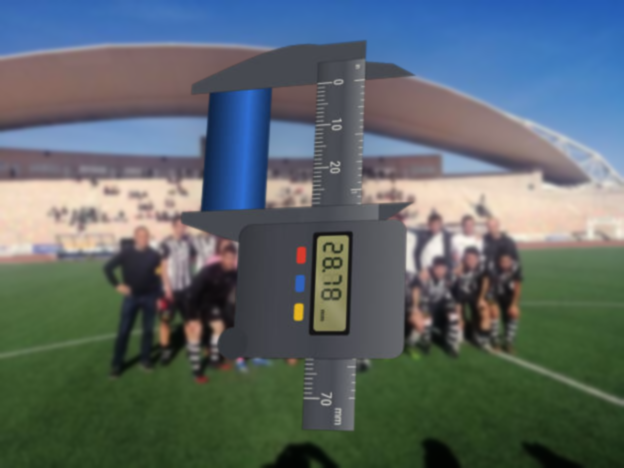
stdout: 28.78 mm
